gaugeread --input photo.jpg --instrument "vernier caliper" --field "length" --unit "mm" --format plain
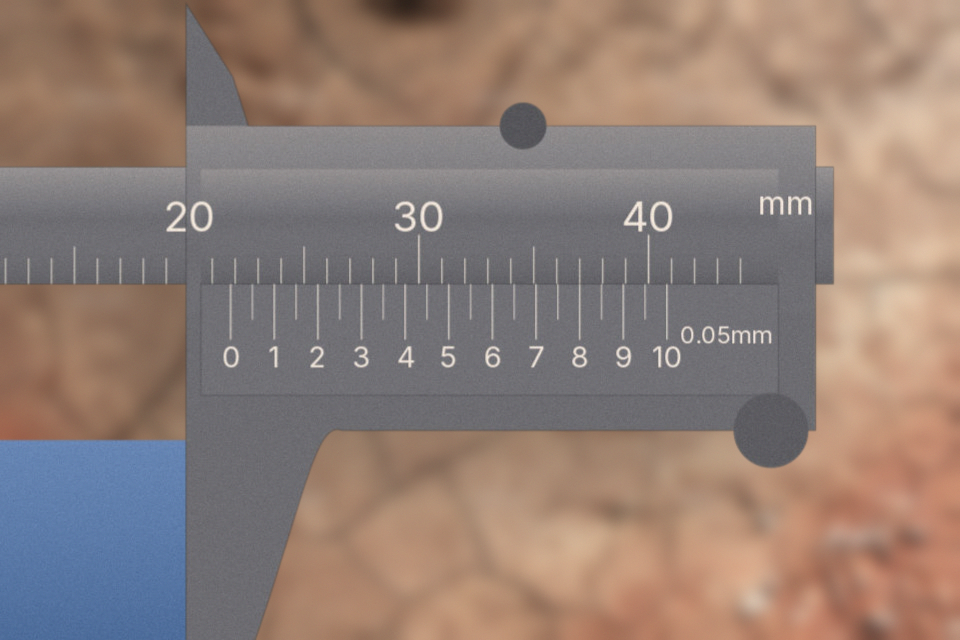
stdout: 21.8 mm
